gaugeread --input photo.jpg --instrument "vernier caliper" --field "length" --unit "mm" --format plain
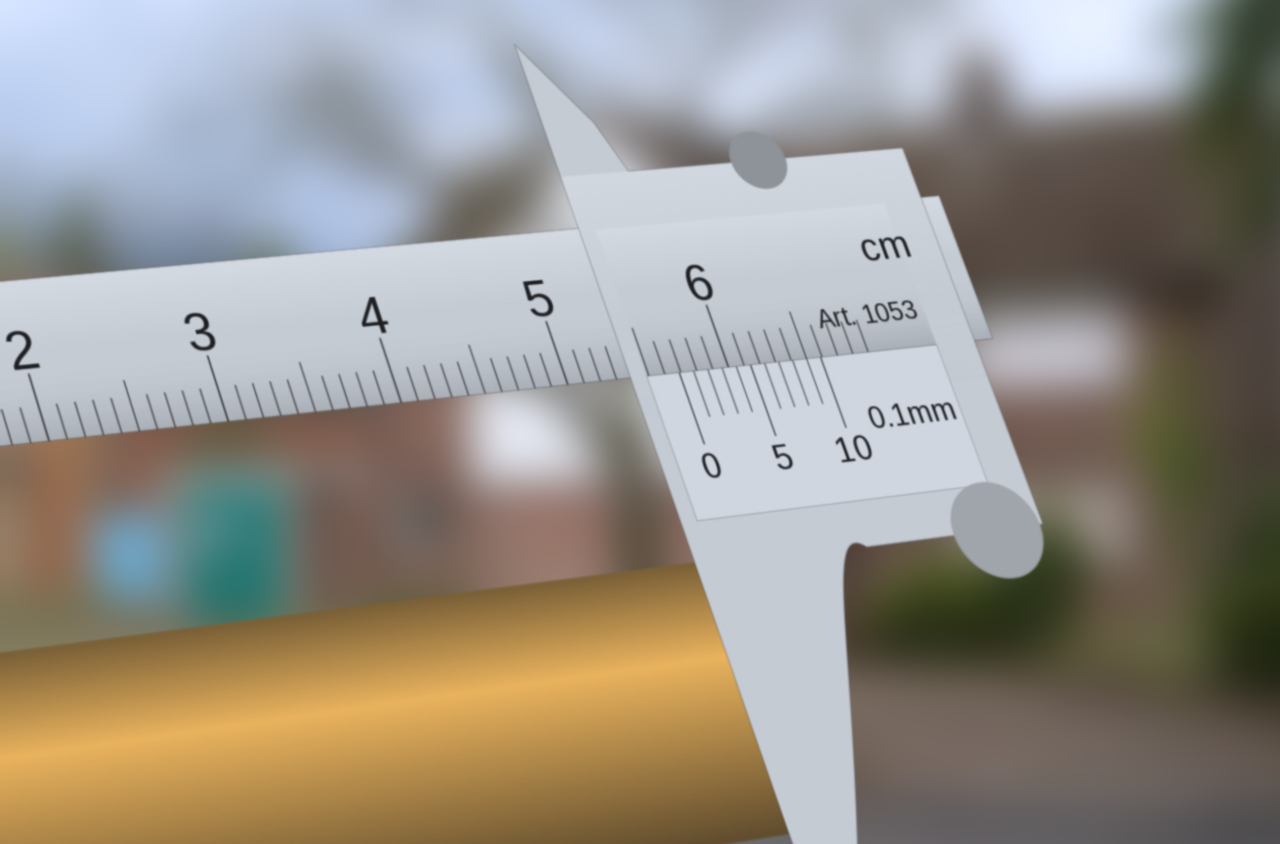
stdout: 56.9 mm
